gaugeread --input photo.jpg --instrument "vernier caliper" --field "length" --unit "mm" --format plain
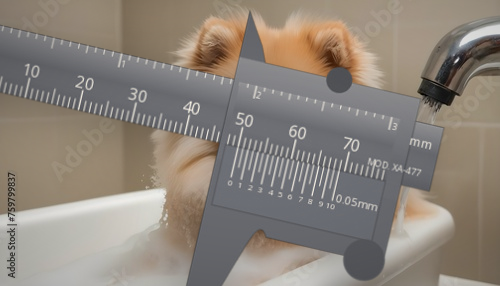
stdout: 50.0 mm
